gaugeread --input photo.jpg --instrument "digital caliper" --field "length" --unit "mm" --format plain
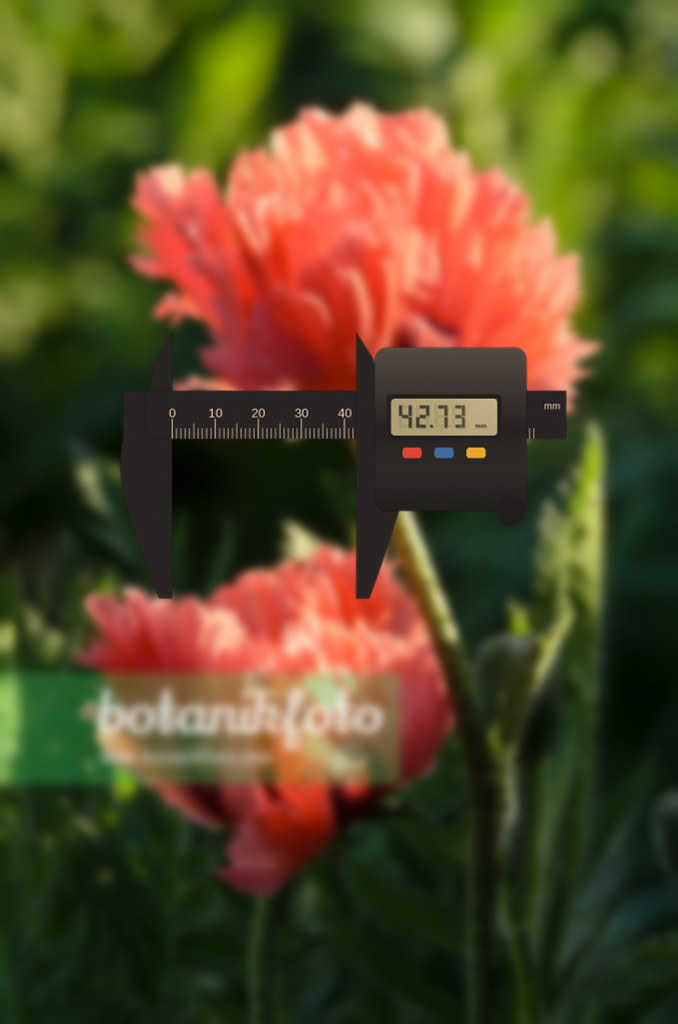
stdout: 42.73 mm
